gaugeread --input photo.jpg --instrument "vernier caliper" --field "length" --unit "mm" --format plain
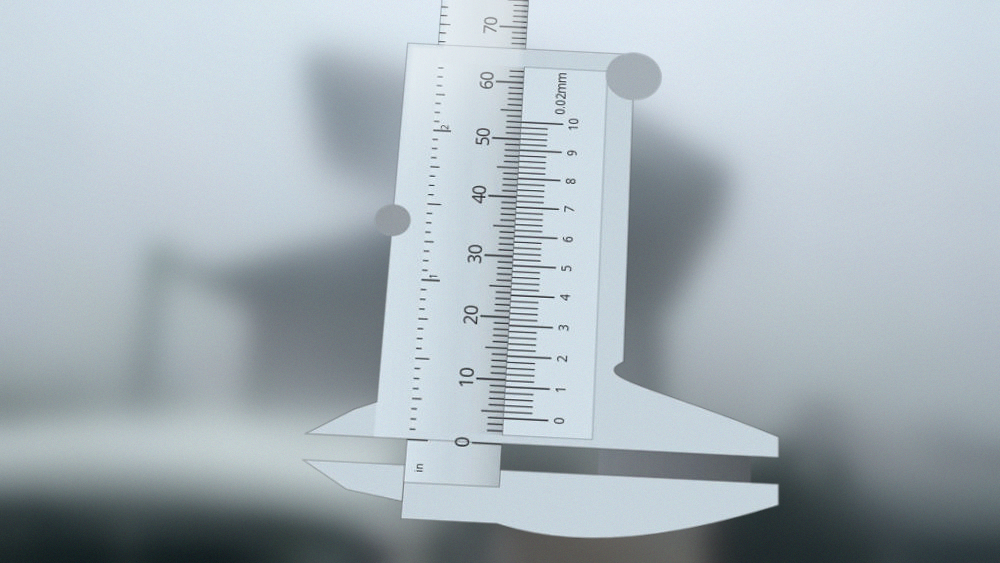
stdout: 4.0 mm
